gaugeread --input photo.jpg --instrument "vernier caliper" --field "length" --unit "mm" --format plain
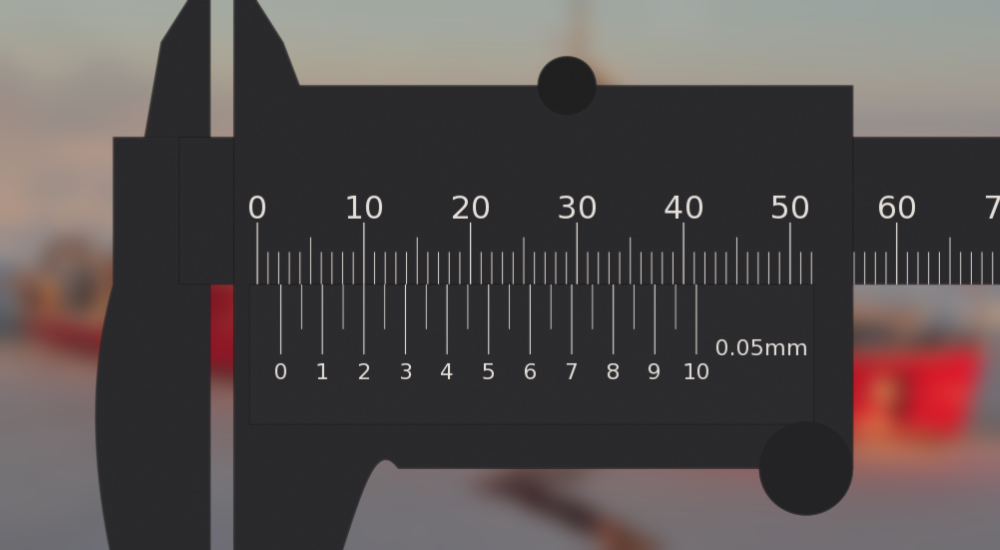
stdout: 2.2 mm
